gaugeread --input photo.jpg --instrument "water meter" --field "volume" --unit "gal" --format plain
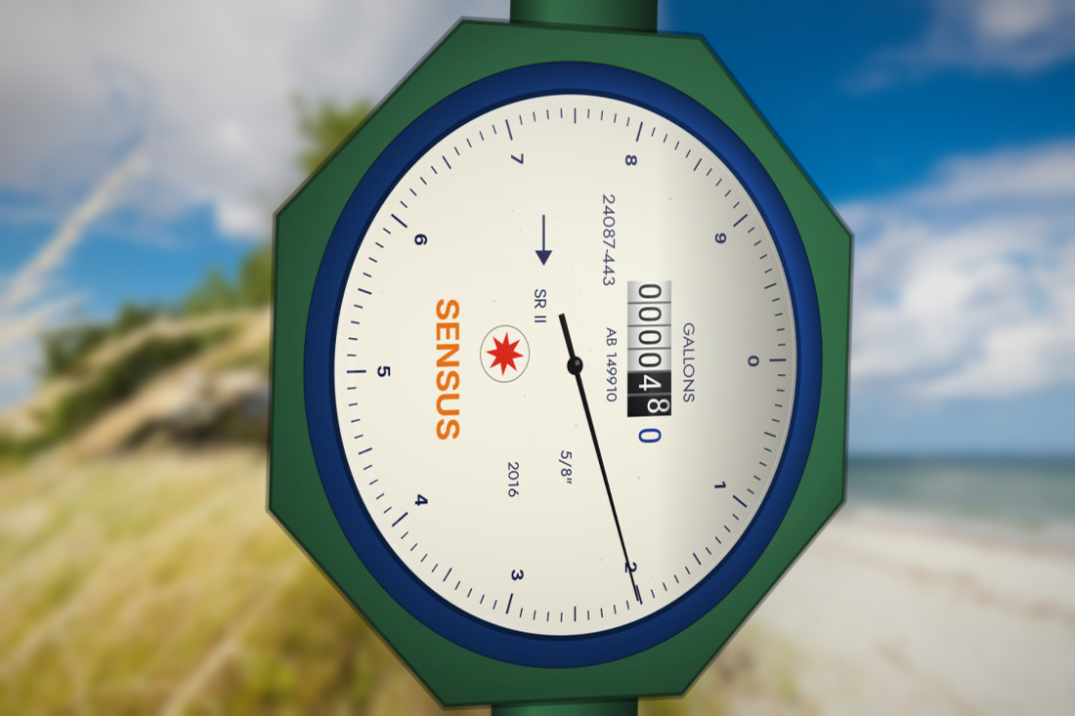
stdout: 482.0 gal
